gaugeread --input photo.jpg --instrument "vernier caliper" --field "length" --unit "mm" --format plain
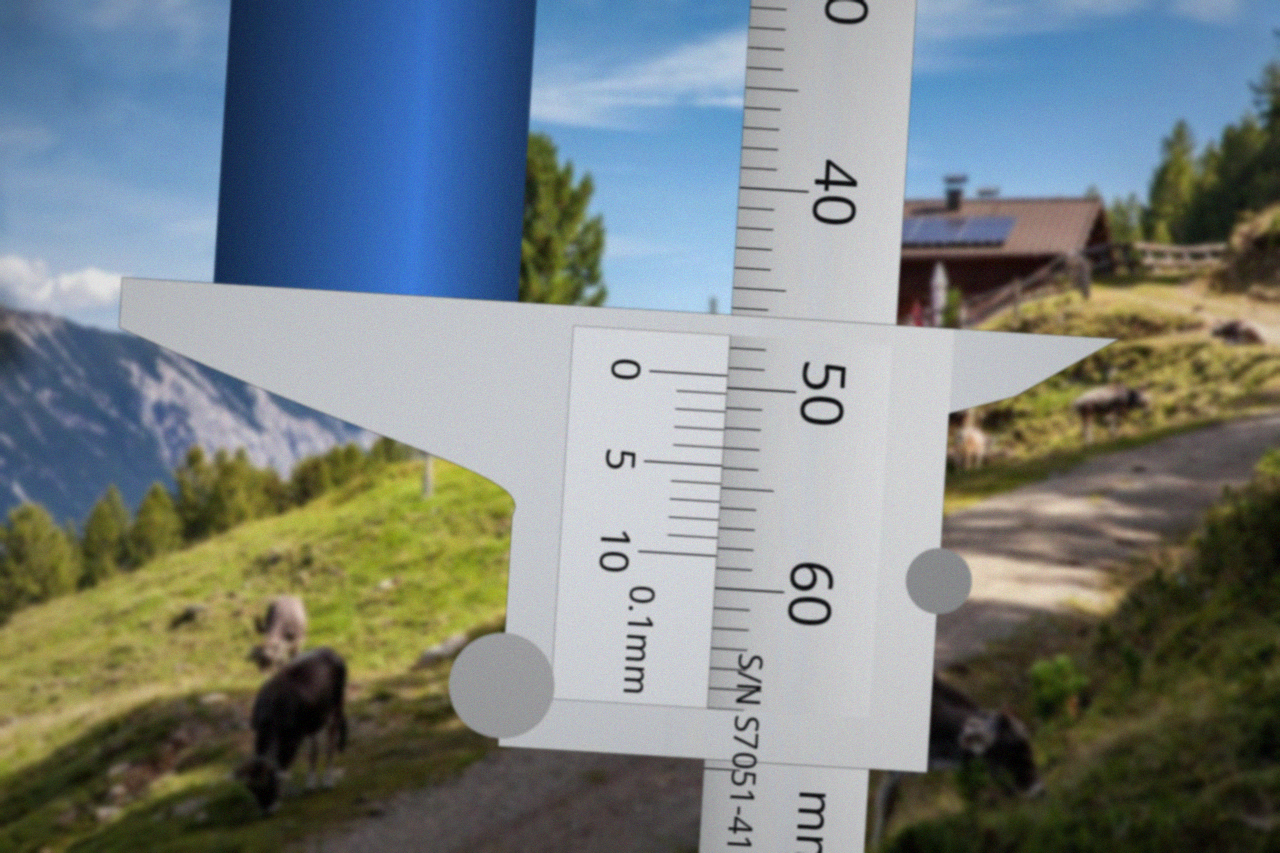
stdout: 49.4 mm
